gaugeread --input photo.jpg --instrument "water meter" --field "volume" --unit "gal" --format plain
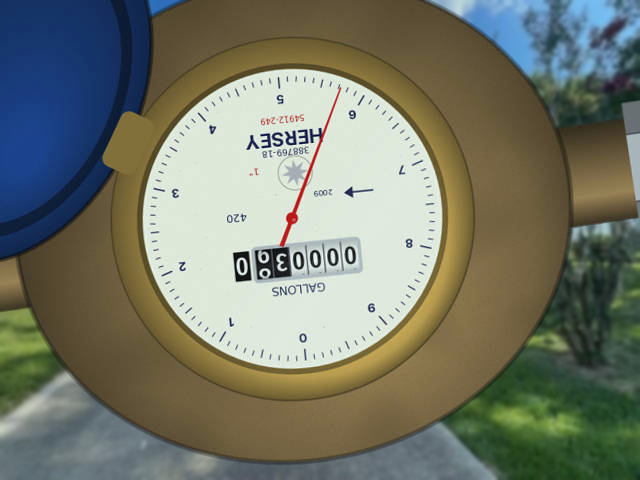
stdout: 385.7 gal
